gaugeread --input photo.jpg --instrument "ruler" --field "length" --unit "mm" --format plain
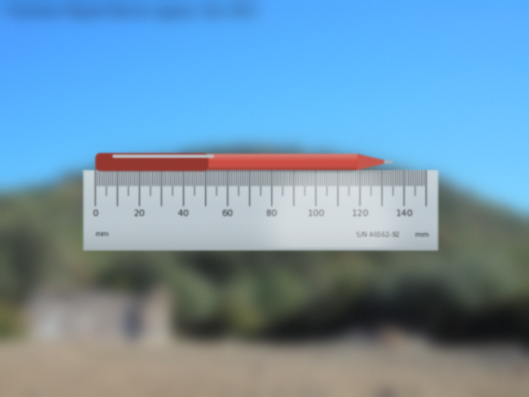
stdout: 135 mm
